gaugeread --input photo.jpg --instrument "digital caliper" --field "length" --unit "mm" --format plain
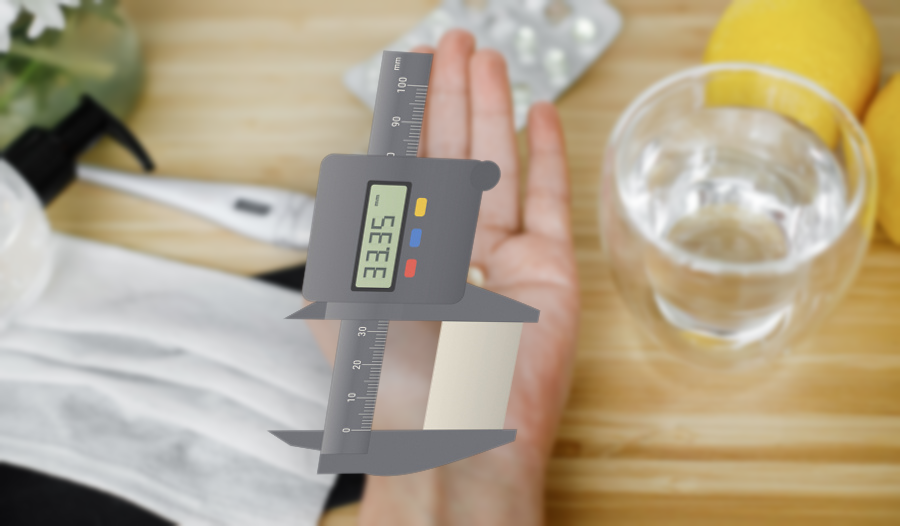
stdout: 33.35 mm
